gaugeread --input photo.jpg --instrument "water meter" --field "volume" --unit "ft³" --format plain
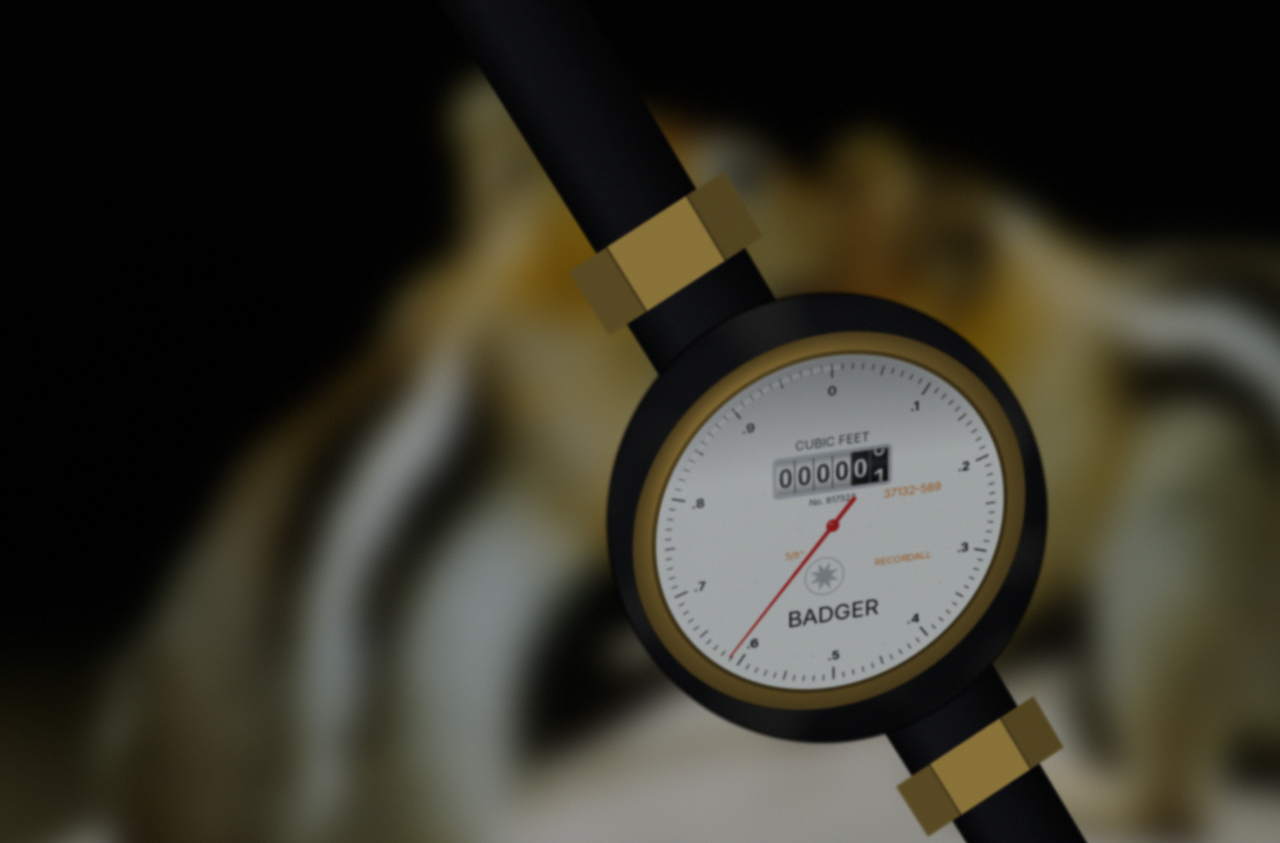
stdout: 0.61 ft³
